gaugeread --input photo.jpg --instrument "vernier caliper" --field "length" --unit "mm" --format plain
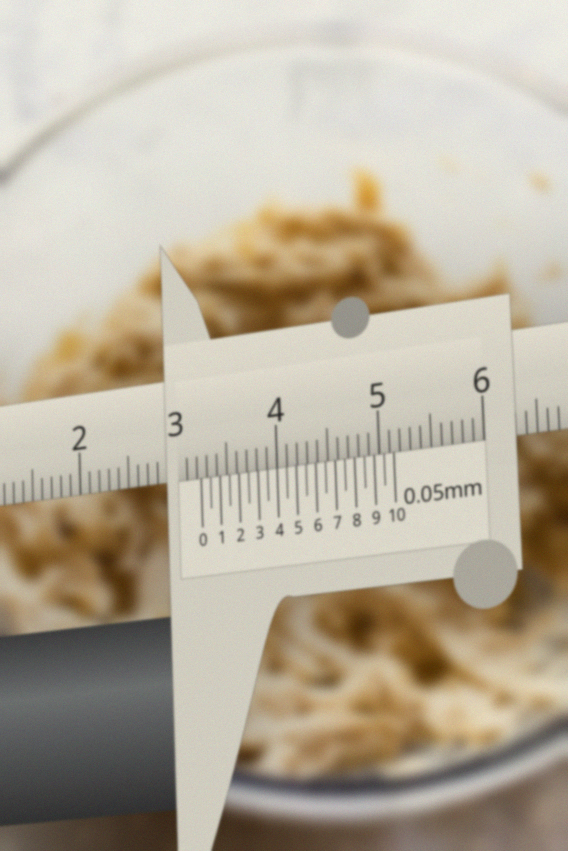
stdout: 32.4 mm
